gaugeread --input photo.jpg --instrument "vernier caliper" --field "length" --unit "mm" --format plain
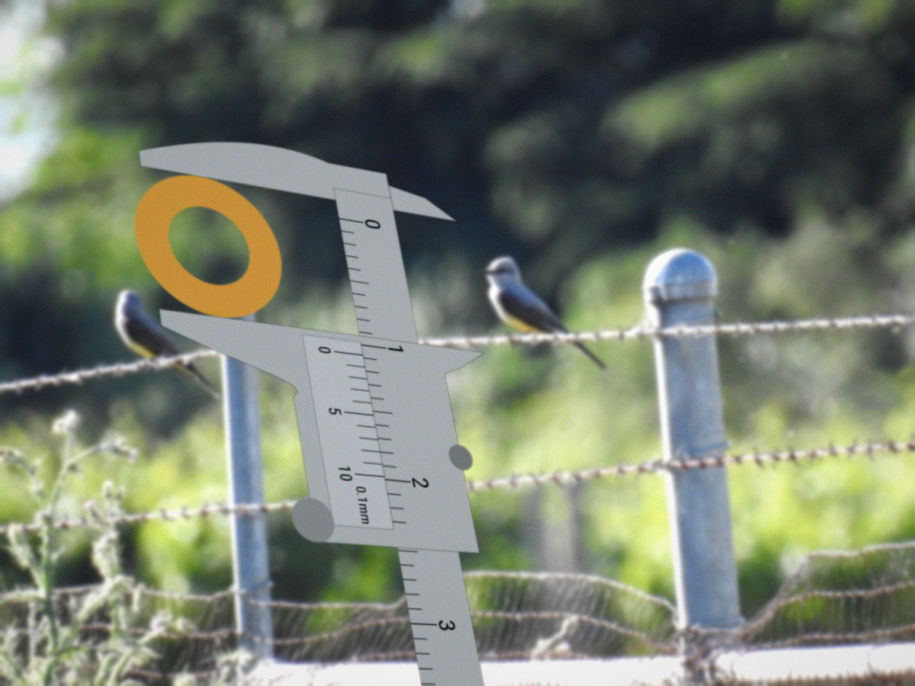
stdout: 10.8 mm
